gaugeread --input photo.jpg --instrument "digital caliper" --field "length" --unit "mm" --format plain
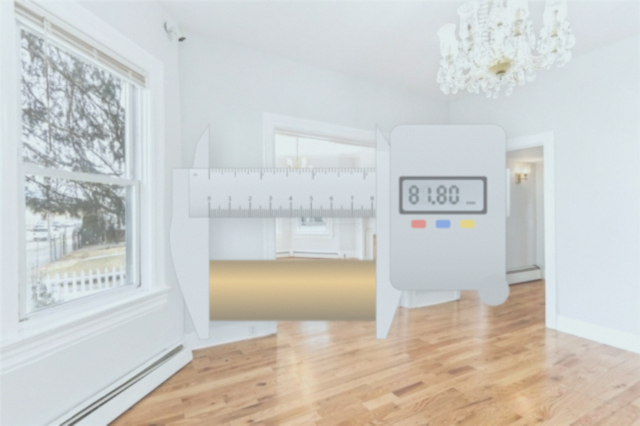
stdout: 81.80 mm
